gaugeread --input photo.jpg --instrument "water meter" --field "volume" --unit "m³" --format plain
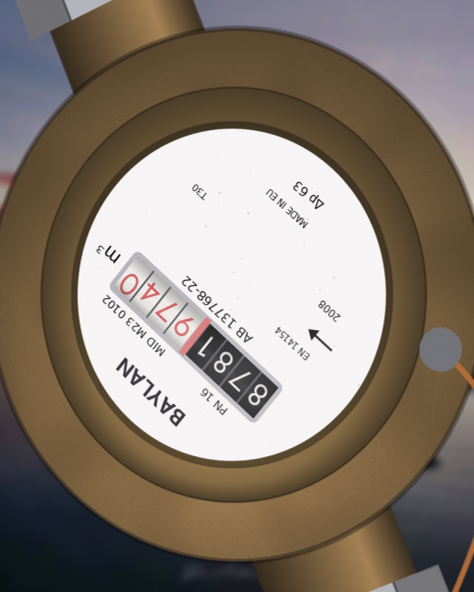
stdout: 8781.9740 m³
